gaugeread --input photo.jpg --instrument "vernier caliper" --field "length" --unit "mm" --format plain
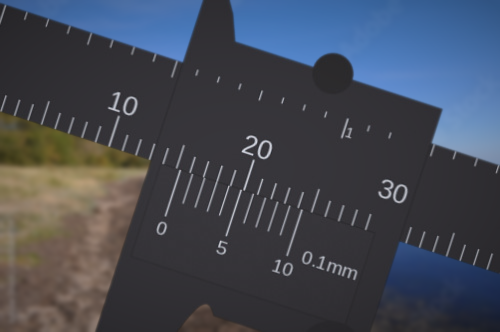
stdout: 15.3 mm
